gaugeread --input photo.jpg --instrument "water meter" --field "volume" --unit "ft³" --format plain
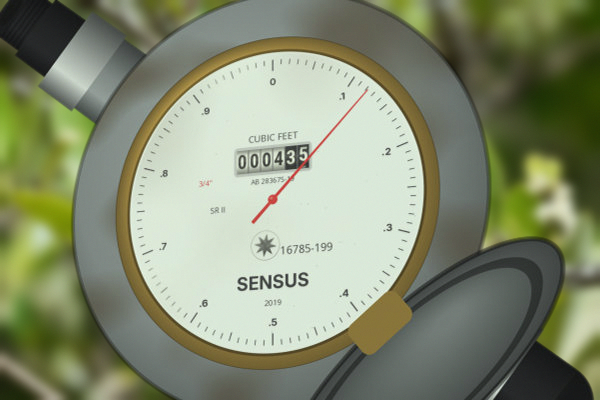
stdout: 435.12 ft³
